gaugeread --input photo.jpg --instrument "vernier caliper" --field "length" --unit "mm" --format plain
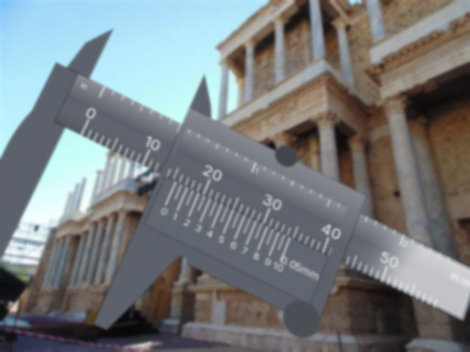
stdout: 15.5 mm
